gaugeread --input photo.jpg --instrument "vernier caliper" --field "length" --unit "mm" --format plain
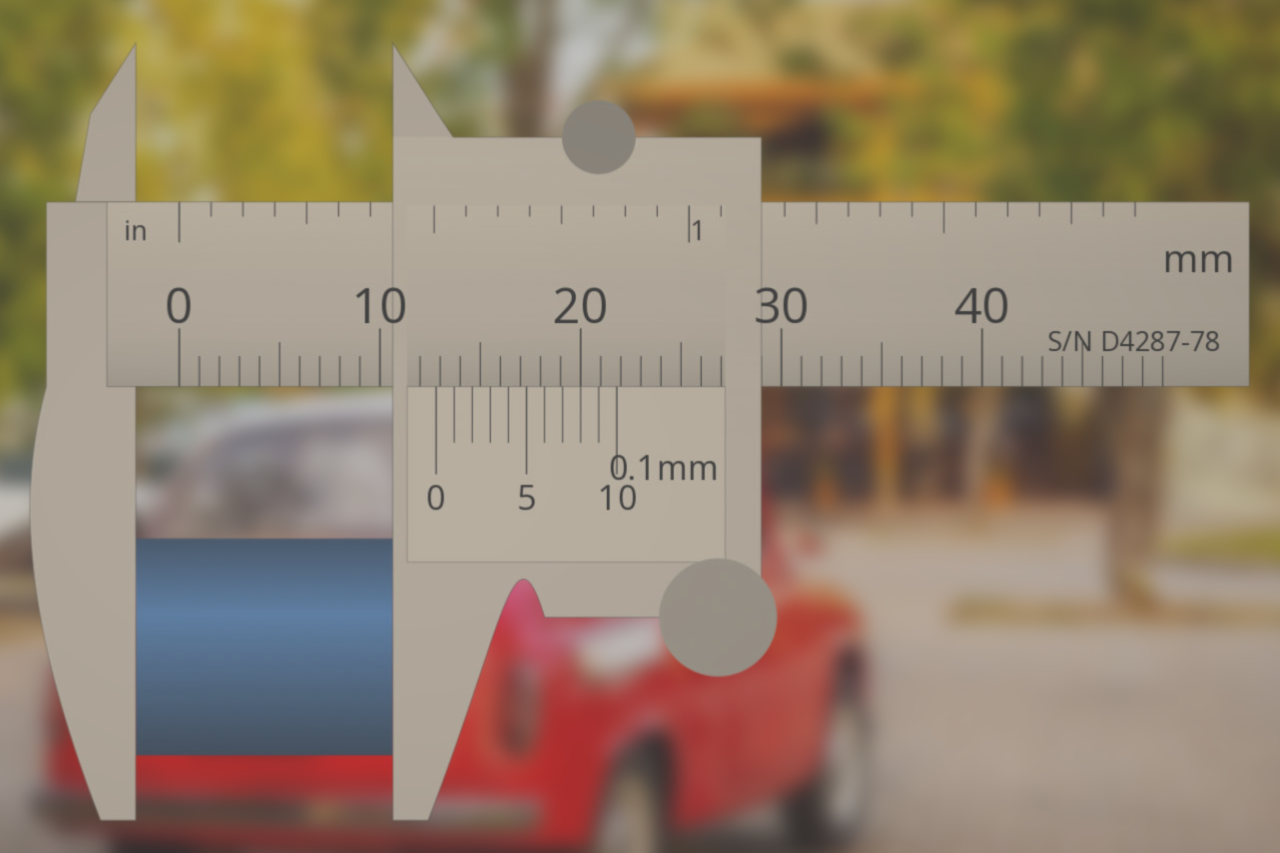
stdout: 12.8 mm
